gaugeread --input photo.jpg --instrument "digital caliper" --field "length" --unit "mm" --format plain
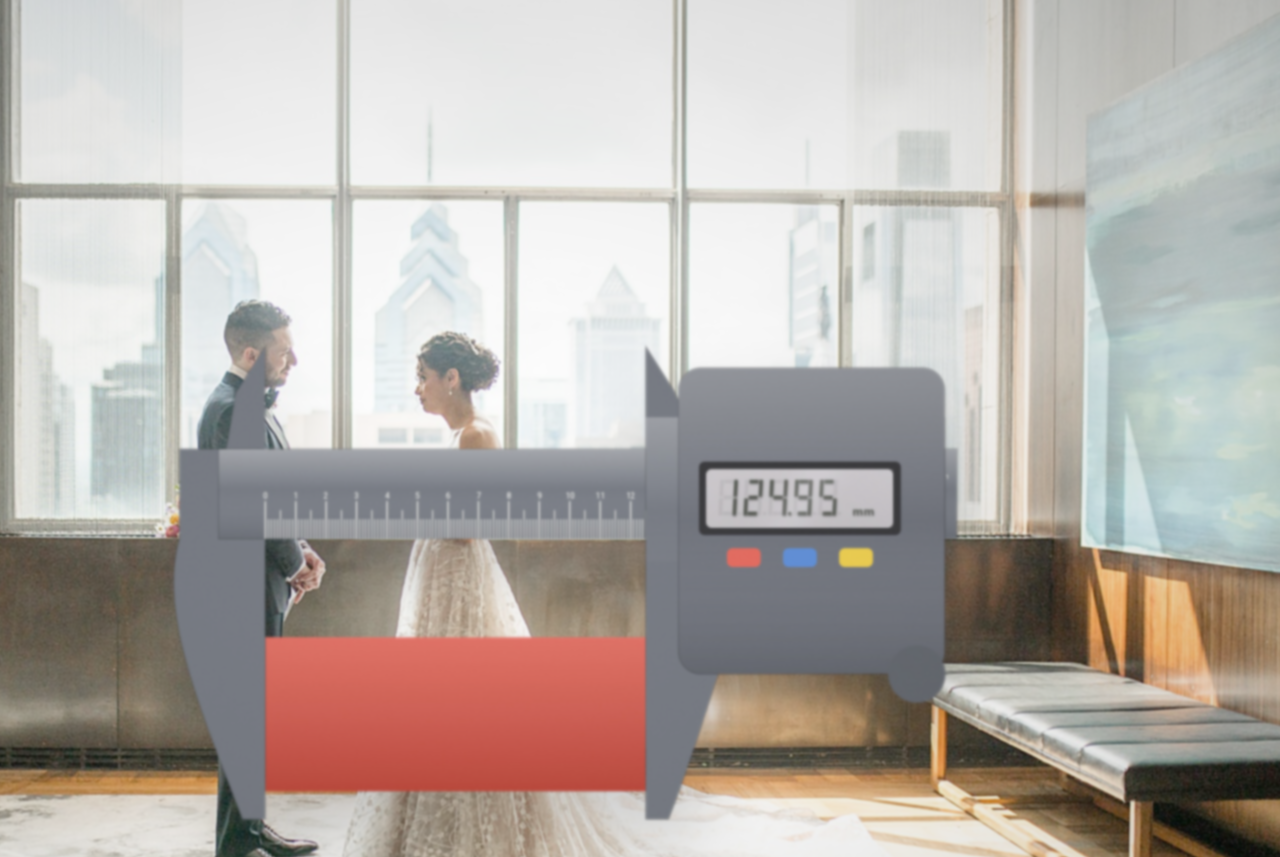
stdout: 124.95 mm
